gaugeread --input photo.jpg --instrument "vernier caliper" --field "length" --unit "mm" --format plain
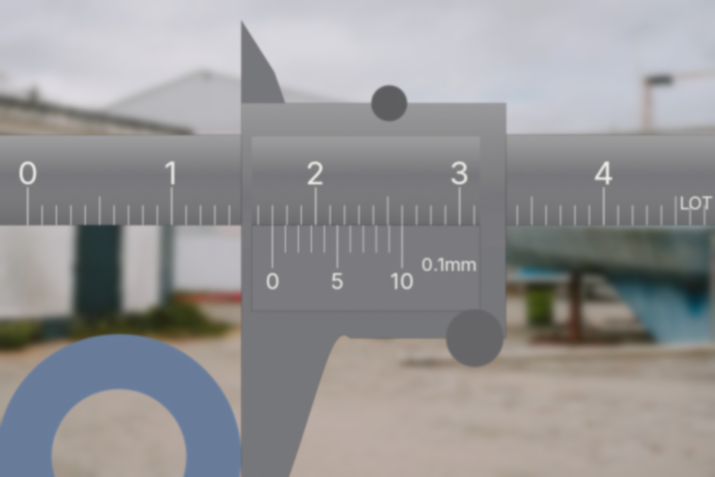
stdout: 17.0 mm
